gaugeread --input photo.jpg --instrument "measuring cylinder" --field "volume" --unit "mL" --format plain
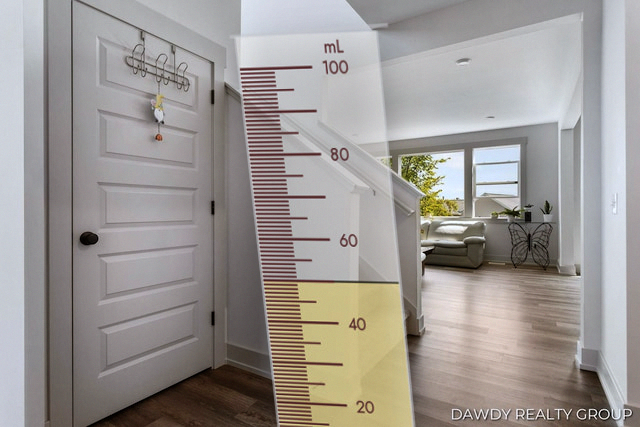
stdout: 50 mL
